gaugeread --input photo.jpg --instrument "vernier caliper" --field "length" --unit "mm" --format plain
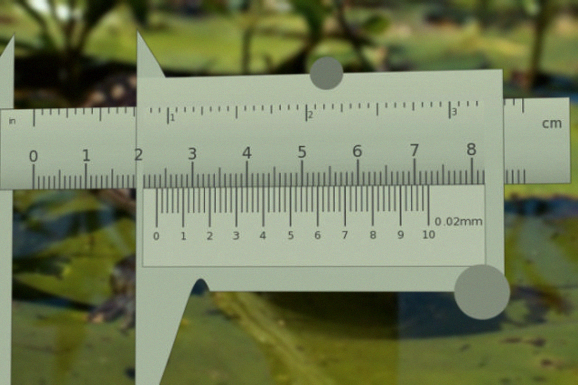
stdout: 23.4 mm
